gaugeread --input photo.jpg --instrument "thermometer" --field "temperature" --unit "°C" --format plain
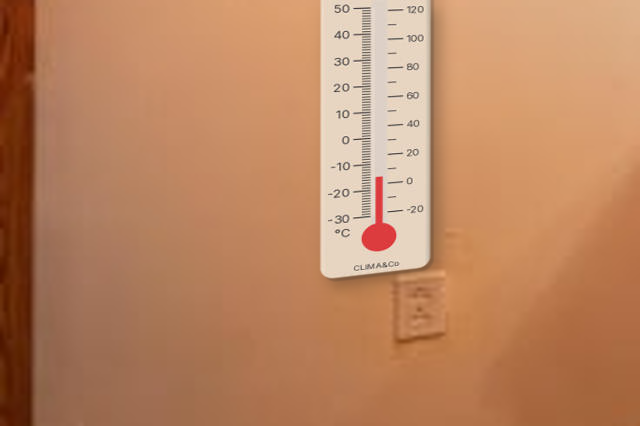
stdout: -15 °C
